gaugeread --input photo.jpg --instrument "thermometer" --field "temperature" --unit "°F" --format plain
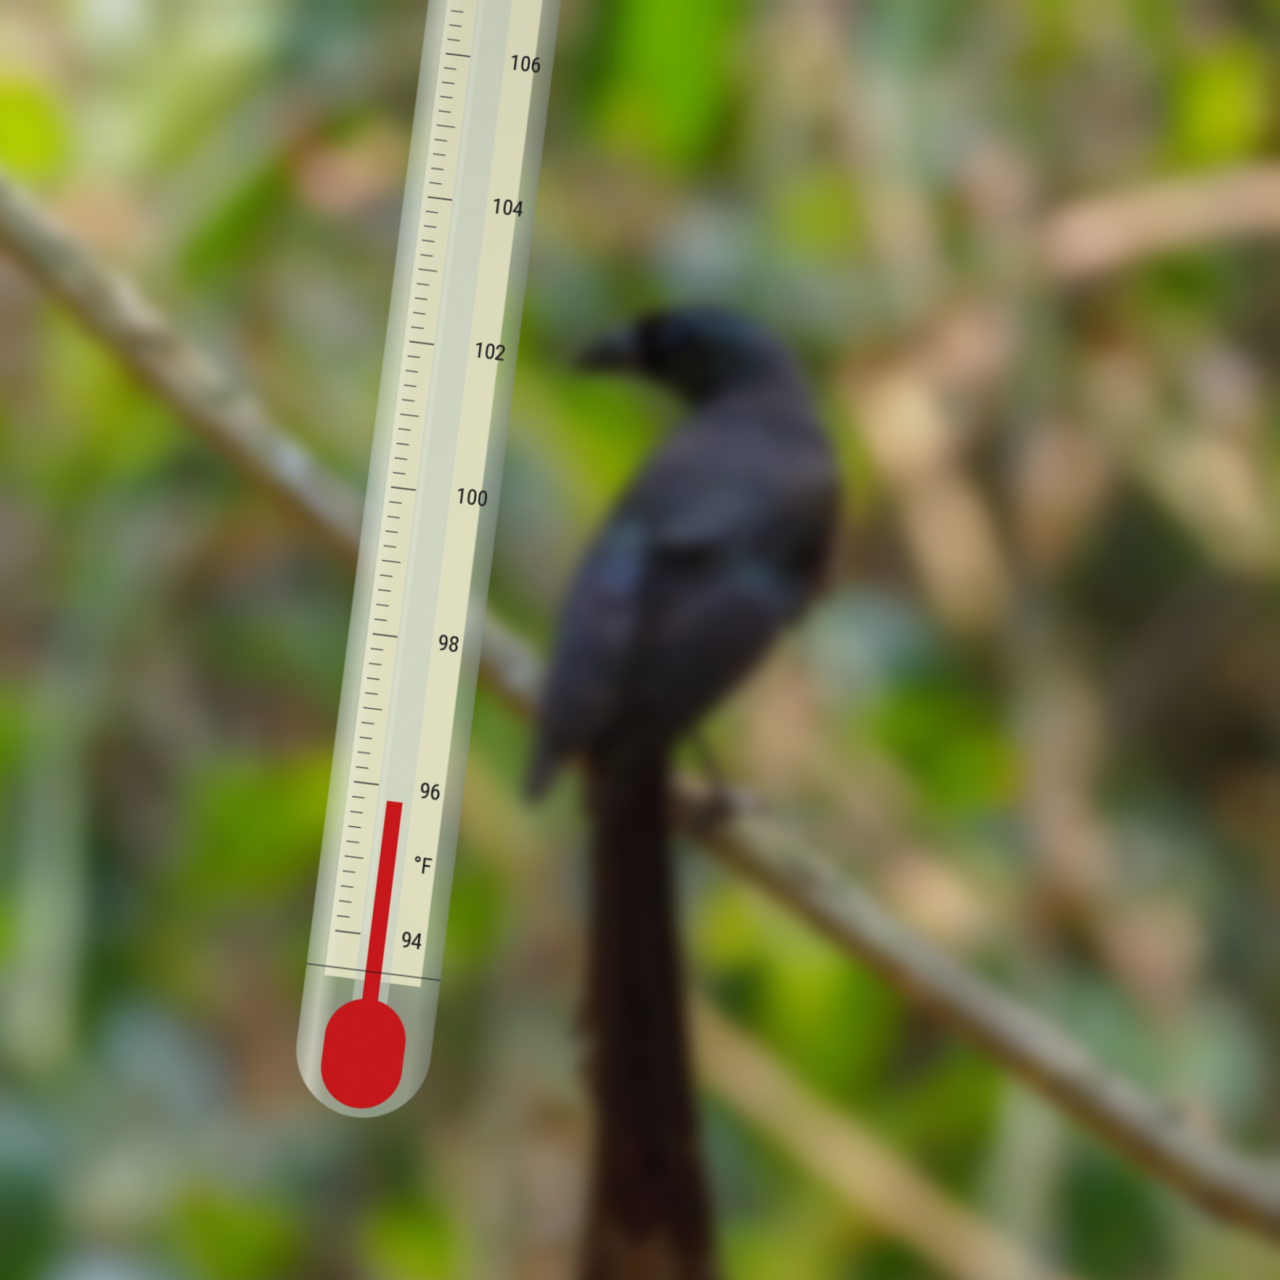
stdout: 95.8 °F
